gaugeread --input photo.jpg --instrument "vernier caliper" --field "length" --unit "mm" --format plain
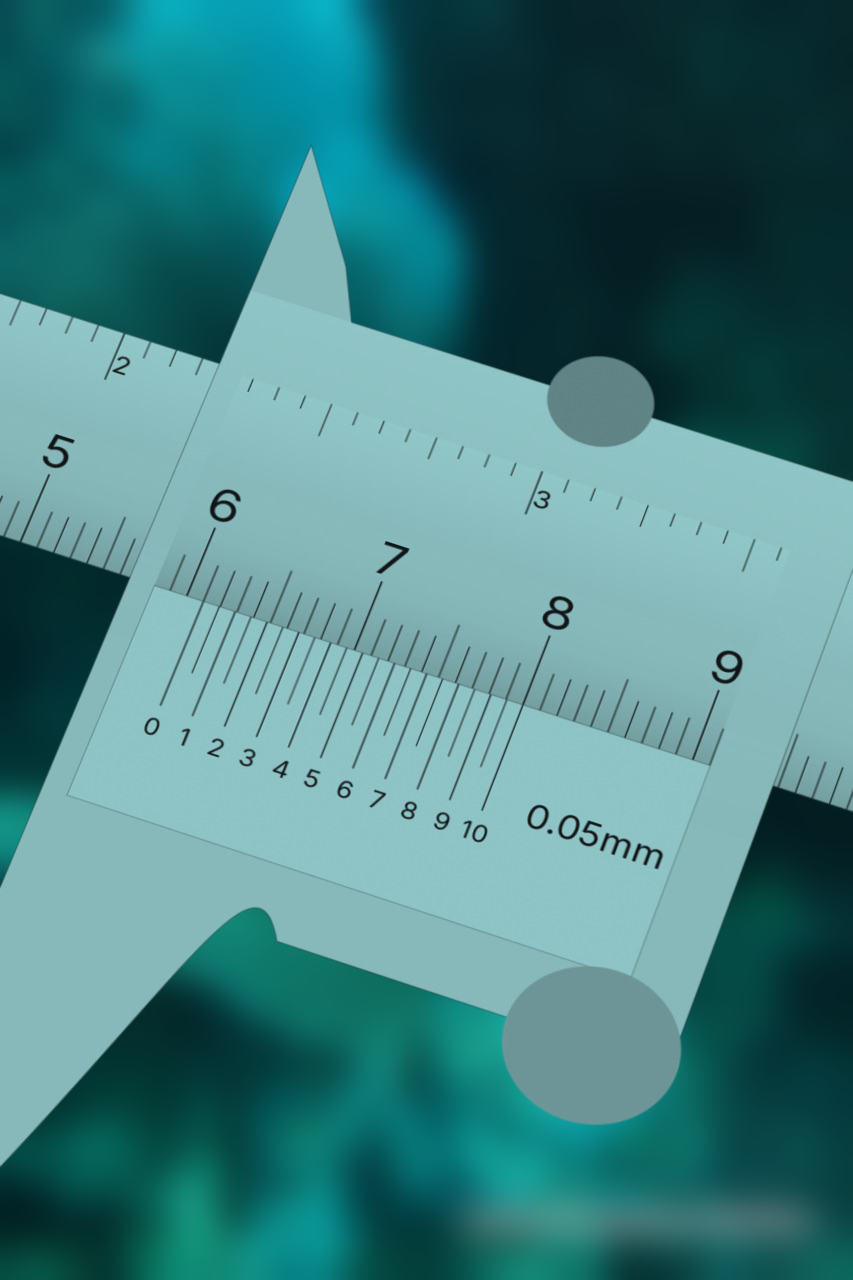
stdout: 61.0 mm
